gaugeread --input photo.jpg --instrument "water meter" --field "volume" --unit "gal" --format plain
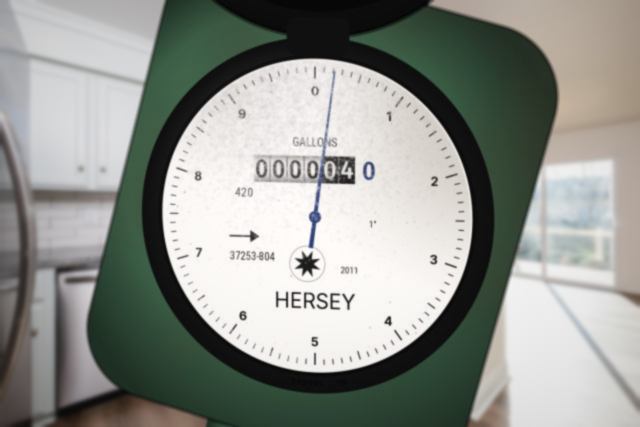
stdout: 40.2 gal
